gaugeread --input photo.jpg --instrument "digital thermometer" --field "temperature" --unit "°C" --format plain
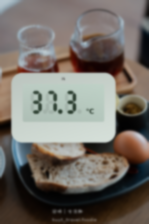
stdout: 37.3 °C
